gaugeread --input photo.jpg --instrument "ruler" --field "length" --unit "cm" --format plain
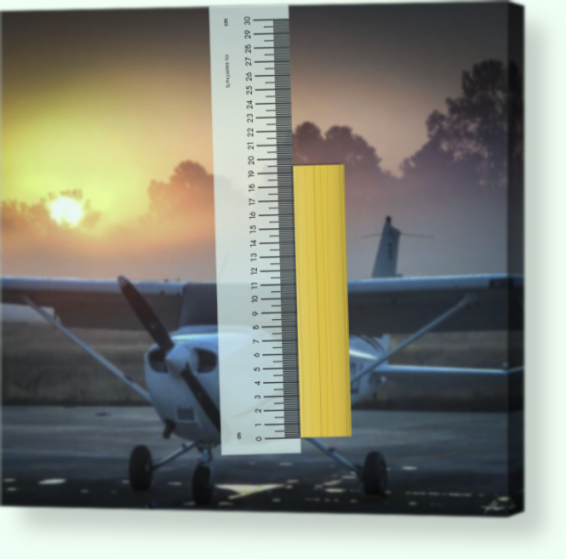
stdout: 19.5 cm
